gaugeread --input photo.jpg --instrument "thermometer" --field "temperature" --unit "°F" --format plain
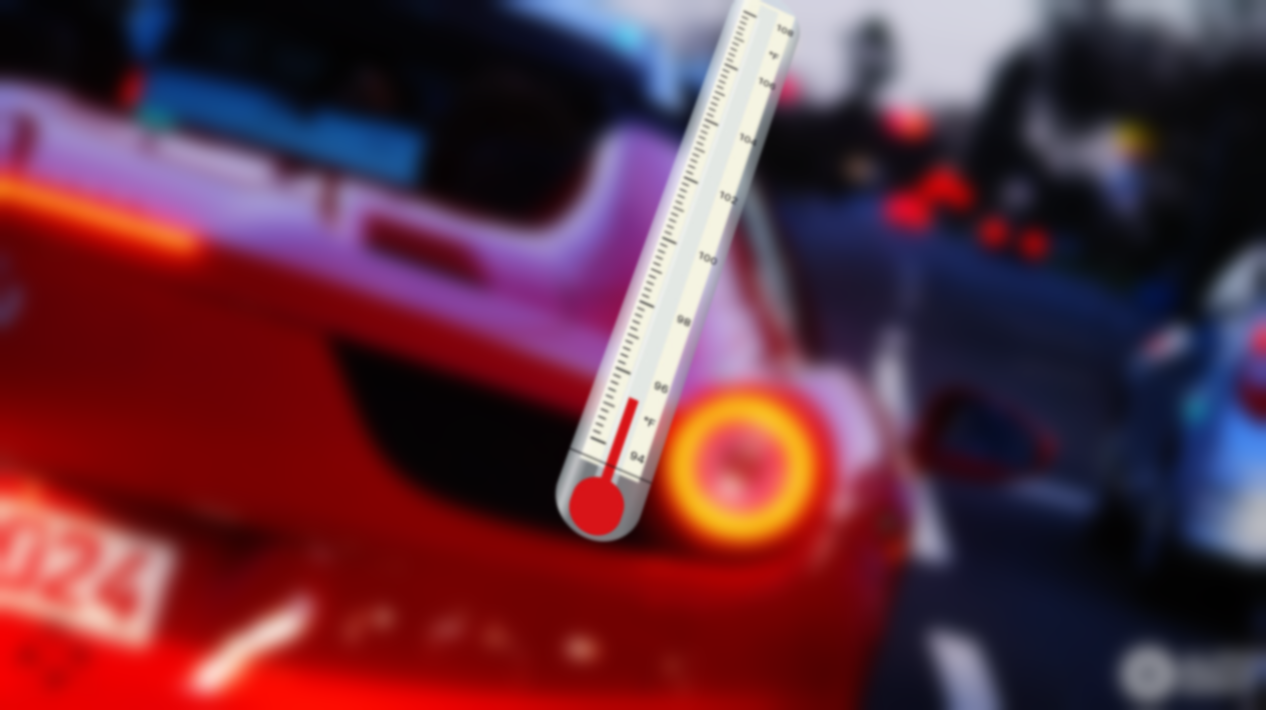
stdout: 95.4 °F
